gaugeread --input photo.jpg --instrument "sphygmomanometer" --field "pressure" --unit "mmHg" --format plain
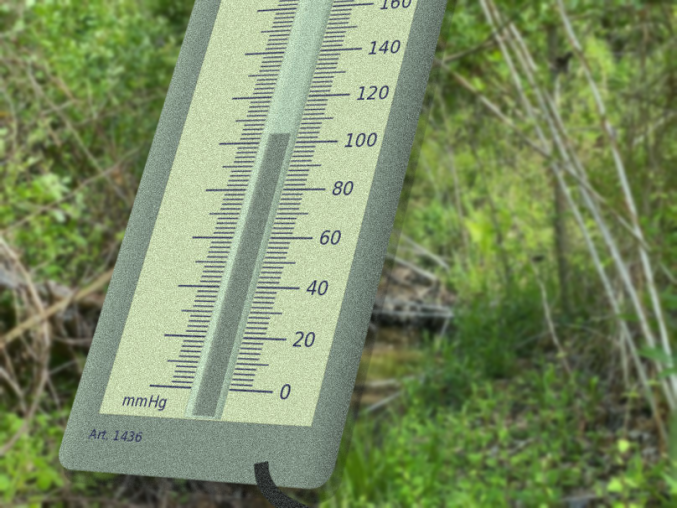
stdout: 104 mmHg
